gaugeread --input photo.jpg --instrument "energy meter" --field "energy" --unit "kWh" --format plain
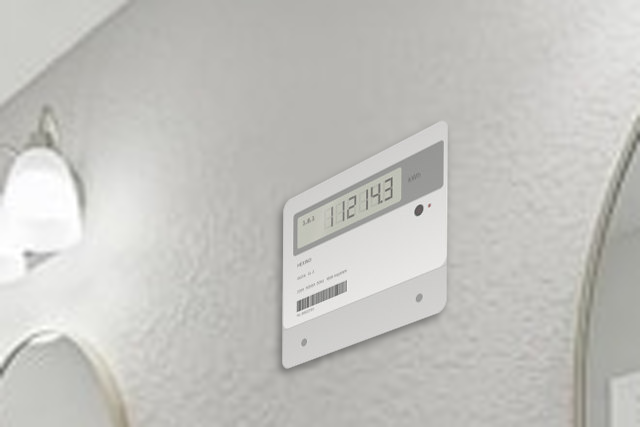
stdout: 11214.3 kWh
